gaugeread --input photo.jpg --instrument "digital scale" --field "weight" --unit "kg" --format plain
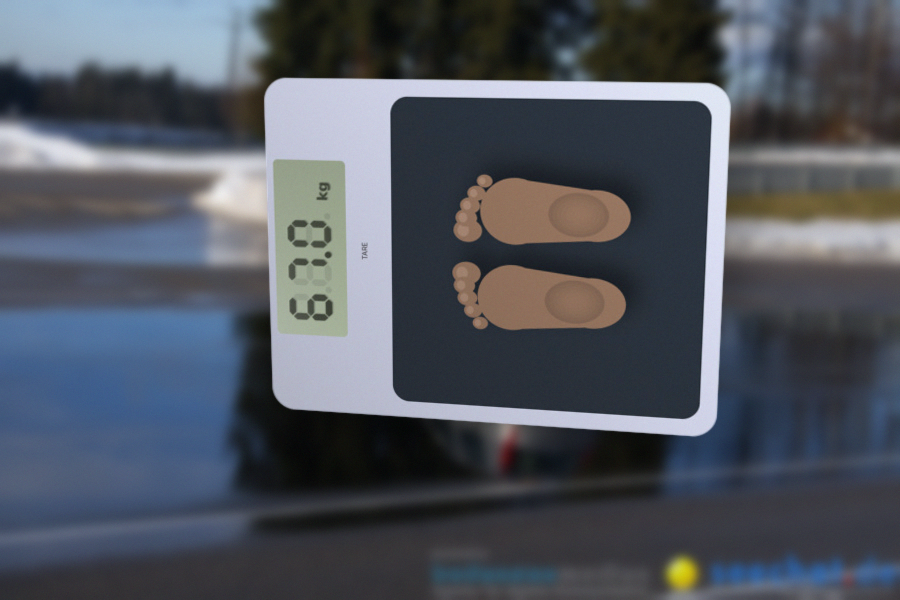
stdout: 67.0 kg
